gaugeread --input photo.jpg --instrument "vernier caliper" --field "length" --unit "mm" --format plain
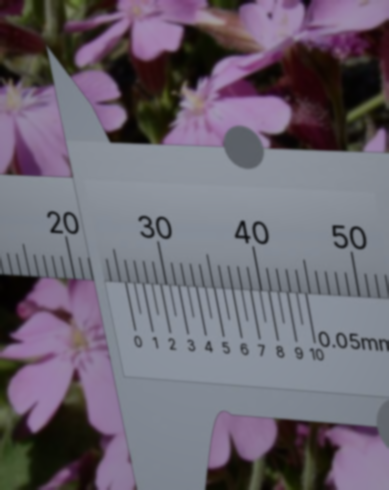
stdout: 25.6 mm
